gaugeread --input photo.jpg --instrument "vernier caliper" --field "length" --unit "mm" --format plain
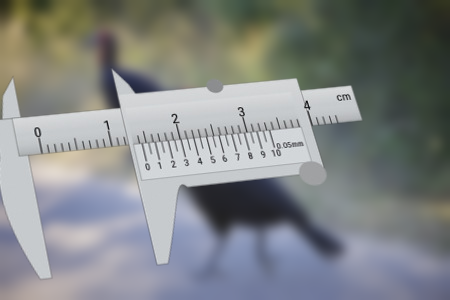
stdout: 14.4 mm
